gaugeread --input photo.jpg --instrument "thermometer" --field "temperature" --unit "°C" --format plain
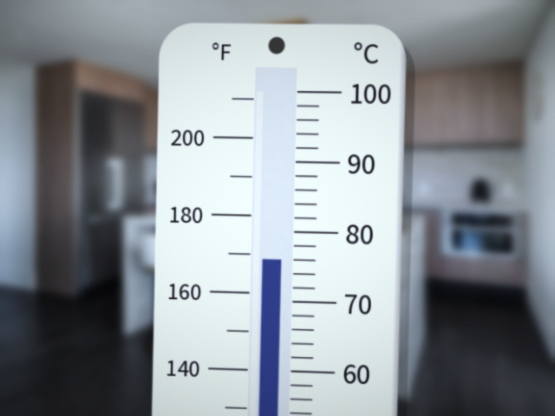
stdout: 76 °C
